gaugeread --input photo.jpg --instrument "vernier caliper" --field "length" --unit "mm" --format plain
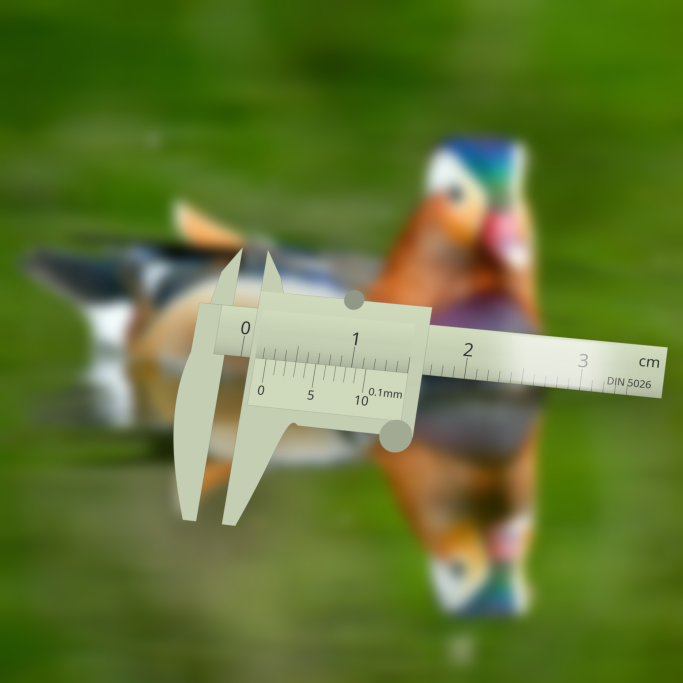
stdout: 2.3 mm
